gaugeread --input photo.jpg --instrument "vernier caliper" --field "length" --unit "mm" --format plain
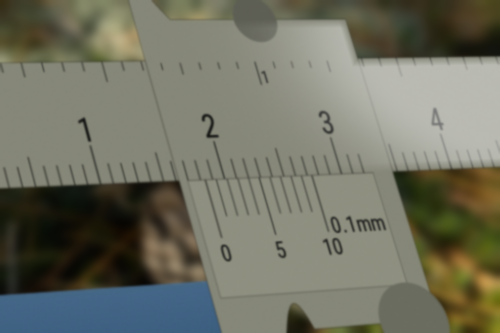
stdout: 18.4 mm
